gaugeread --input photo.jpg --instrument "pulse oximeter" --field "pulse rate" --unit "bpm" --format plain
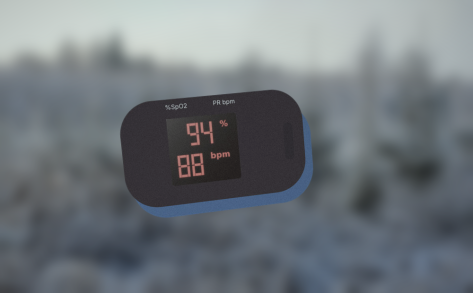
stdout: 88 bpm
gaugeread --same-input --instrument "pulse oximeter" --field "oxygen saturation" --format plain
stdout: 94 %
